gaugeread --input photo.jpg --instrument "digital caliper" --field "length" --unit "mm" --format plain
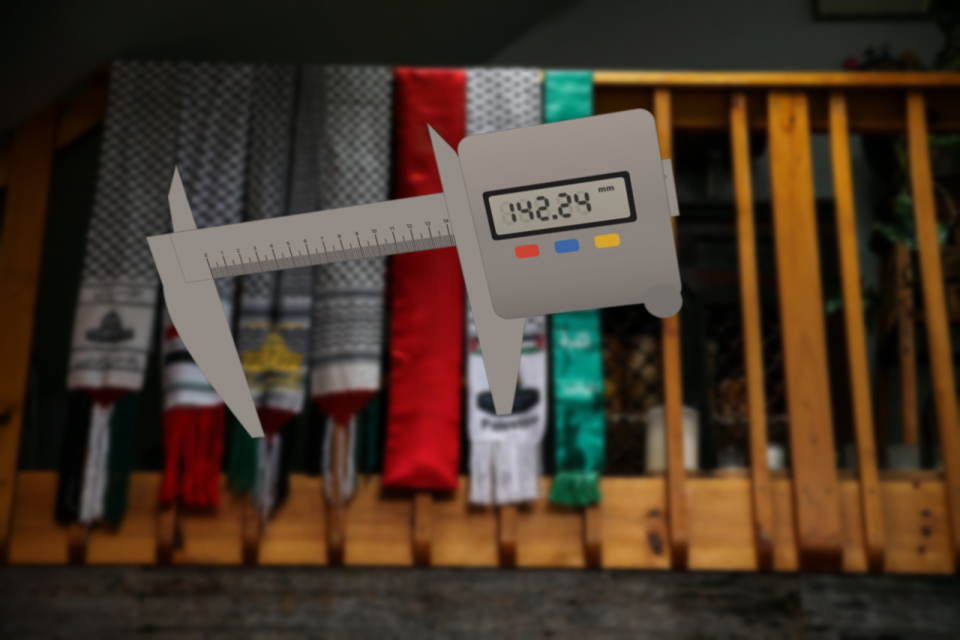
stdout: 142.24 mm
